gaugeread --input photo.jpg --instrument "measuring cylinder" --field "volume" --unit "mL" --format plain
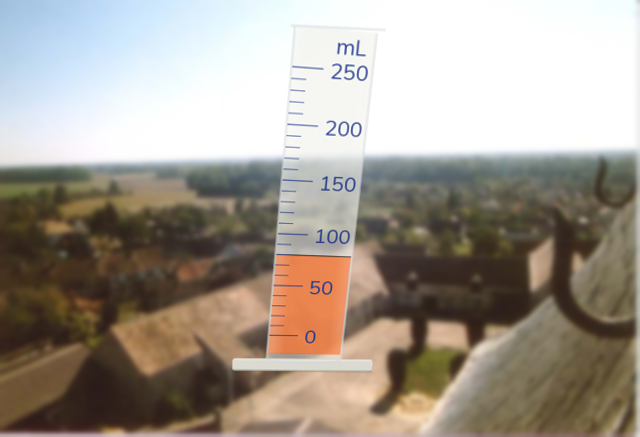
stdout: 80 mL
